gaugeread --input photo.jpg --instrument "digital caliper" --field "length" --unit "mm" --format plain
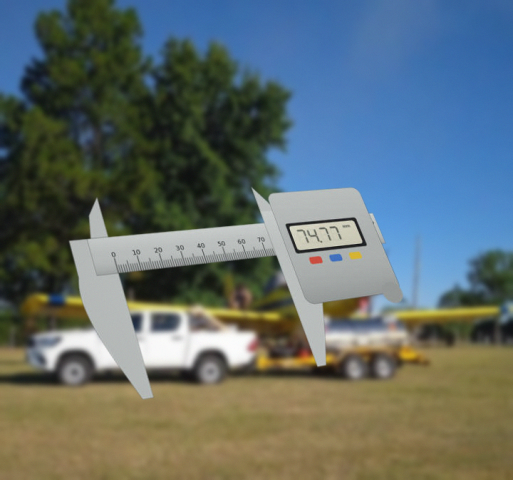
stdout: 74.77 mm
